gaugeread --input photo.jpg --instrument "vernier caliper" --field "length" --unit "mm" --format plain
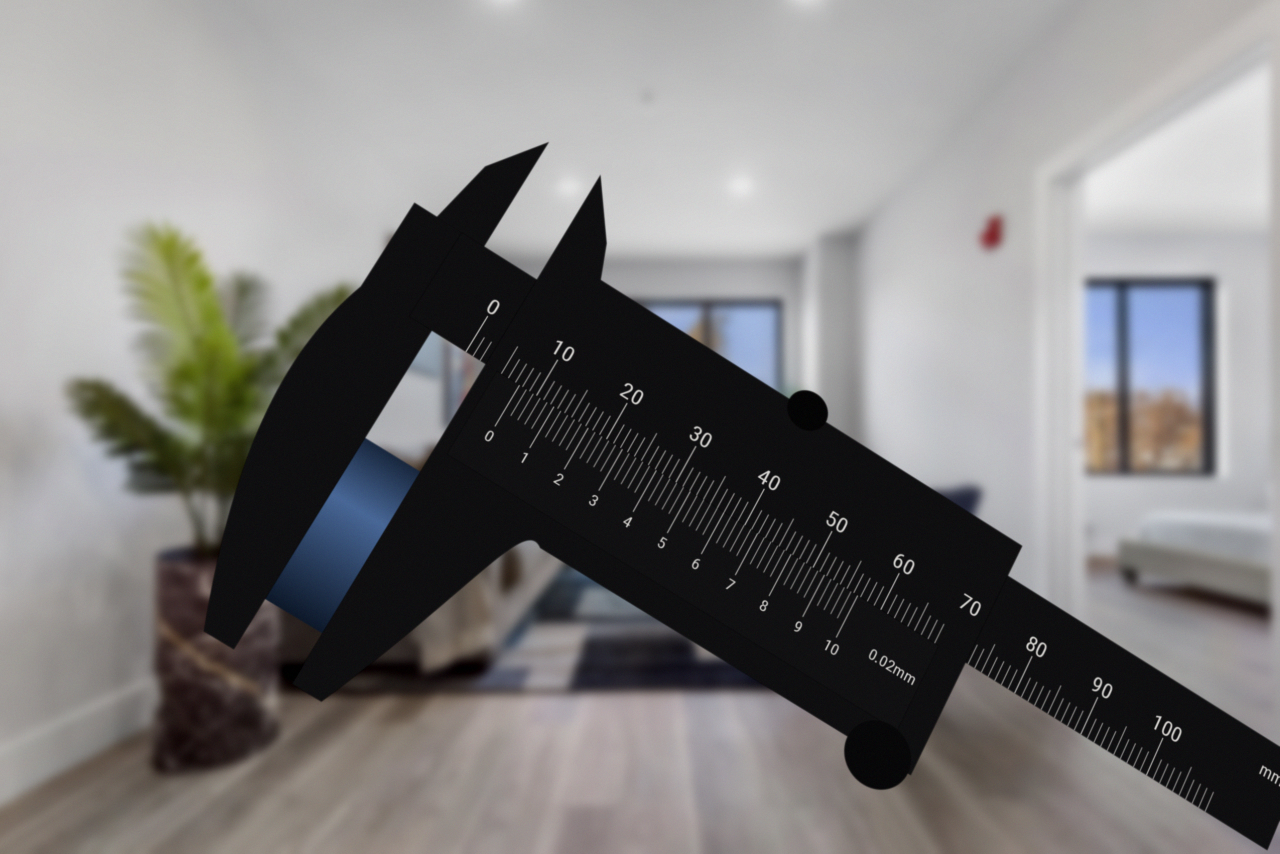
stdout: 7.6 mm
